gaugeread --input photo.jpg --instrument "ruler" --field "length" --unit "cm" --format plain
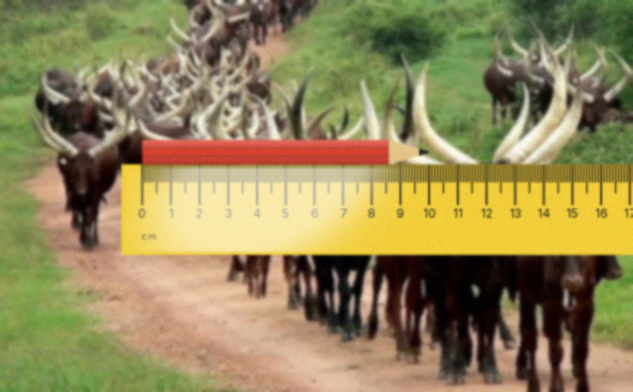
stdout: 10 cm
